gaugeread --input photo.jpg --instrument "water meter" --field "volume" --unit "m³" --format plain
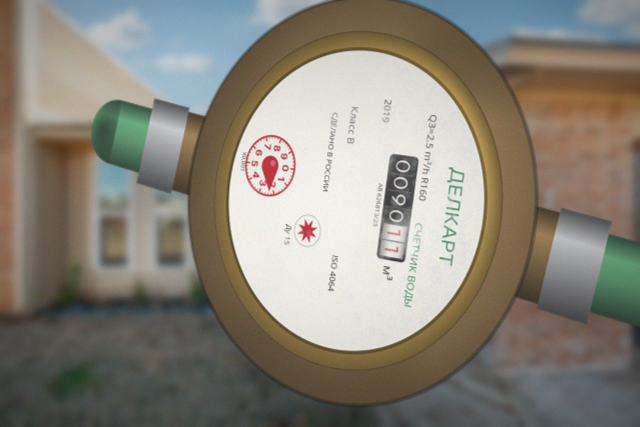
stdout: 90.112 m³
